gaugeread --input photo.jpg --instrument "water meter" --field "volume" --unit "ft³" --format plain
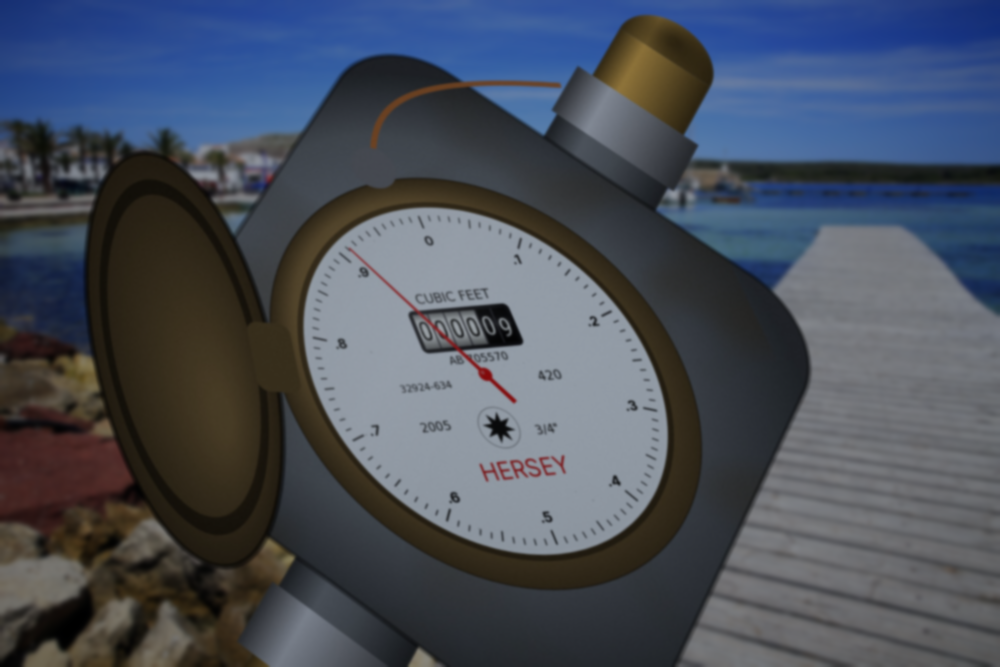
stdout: 8.91 ft³
